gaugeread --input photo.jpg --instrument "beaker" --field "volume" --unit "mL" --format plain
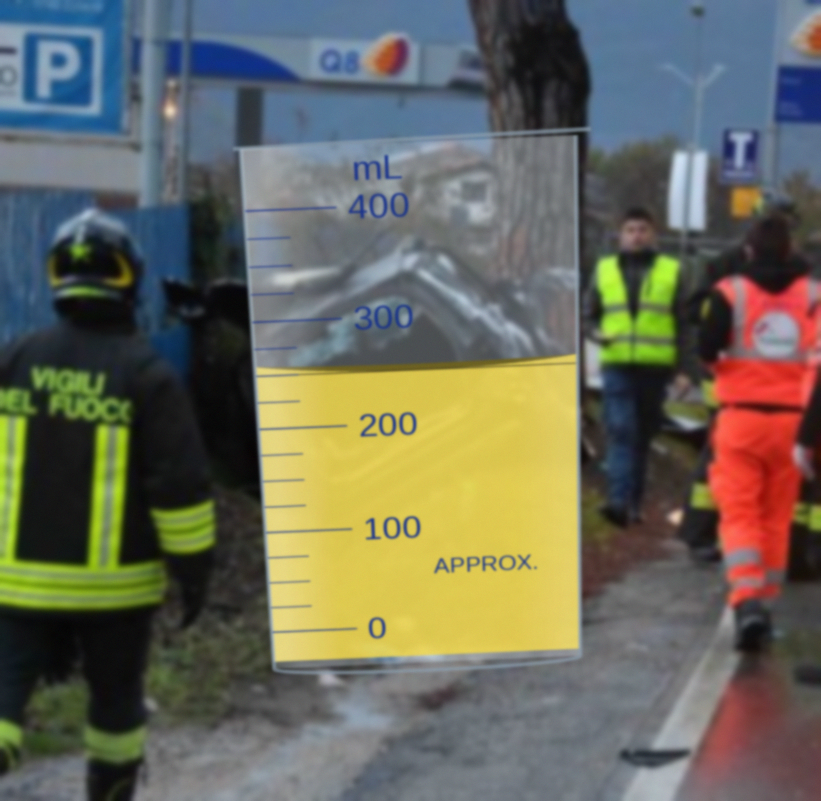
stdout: 250 mL
